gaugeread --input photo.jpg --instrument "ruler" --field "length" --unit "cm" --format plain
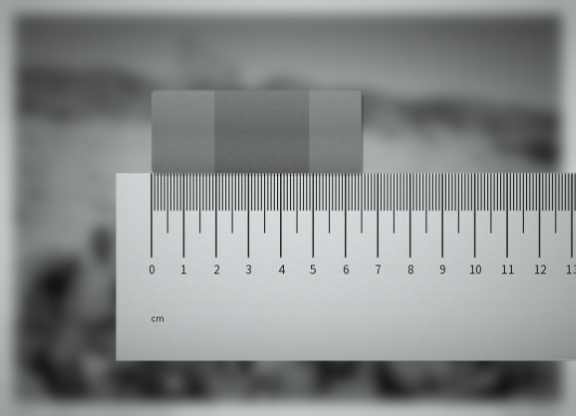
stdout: 6.5 cm
